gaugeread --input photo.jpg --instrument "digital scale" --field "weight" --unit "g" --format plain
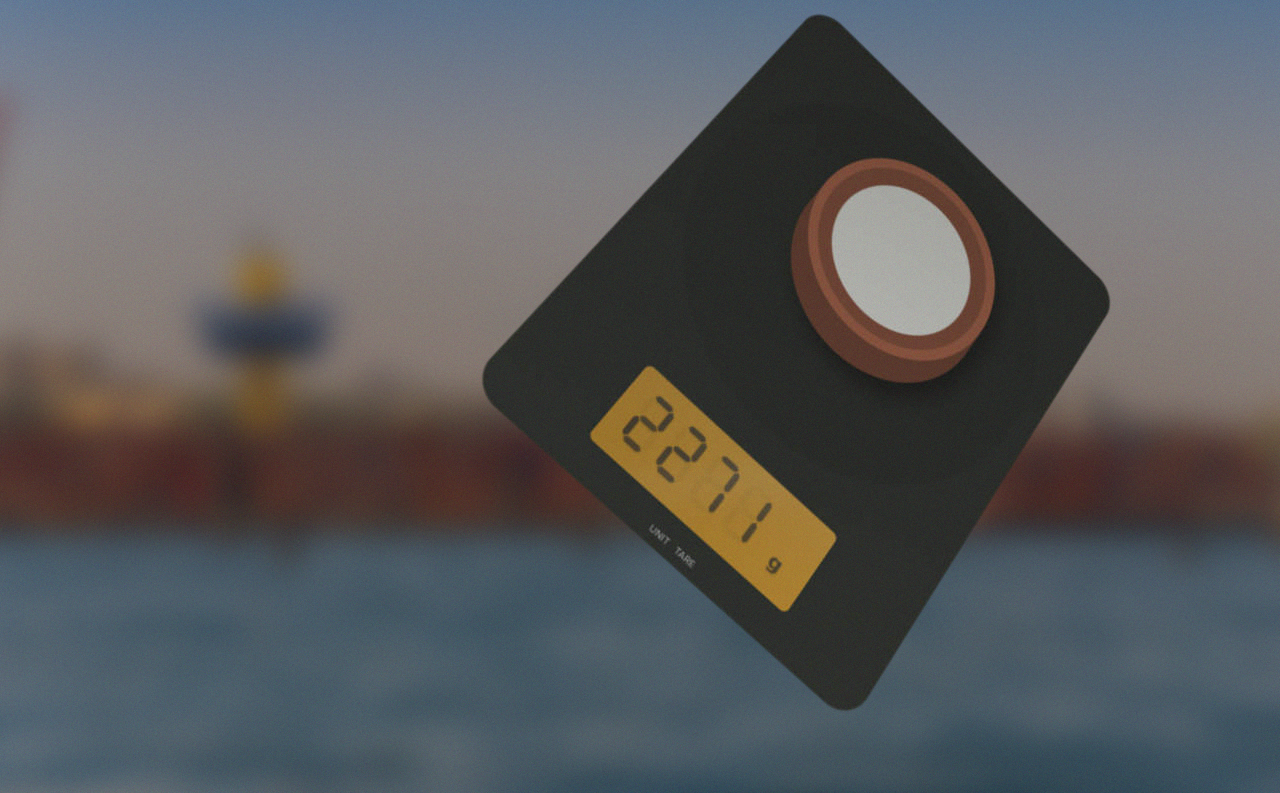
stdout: 2271 g
